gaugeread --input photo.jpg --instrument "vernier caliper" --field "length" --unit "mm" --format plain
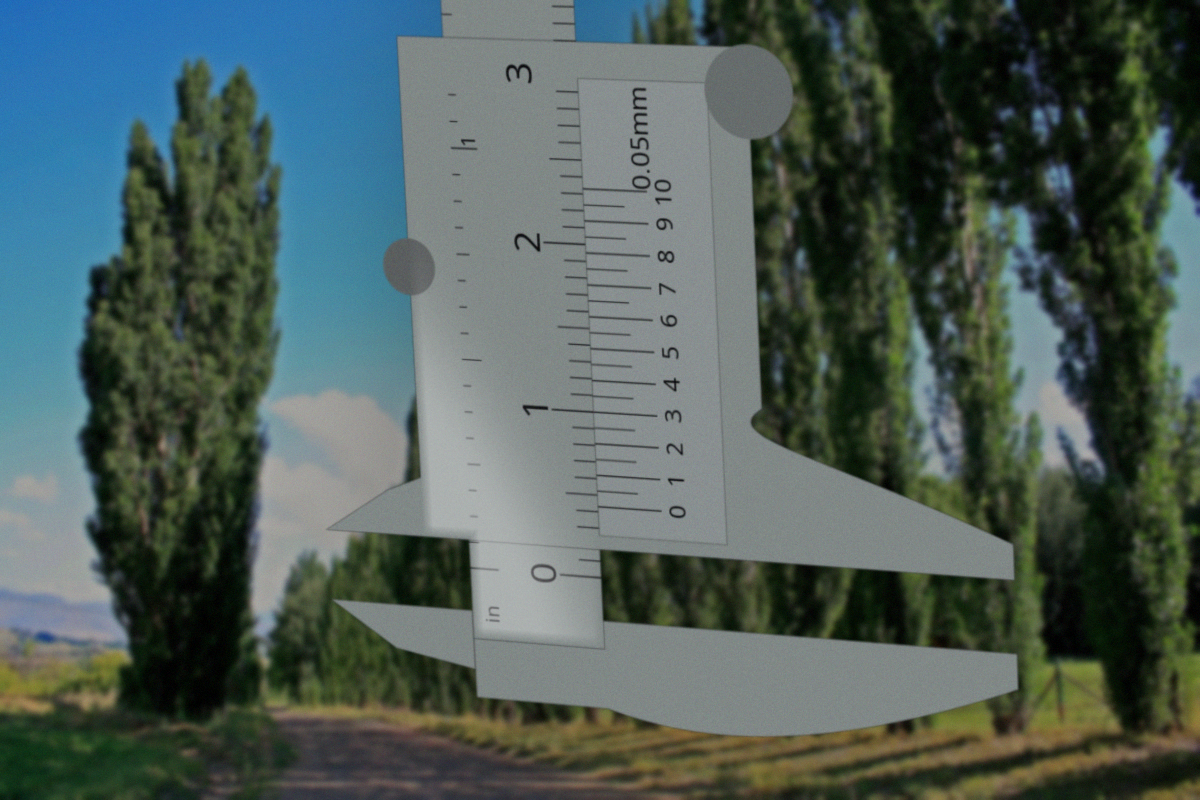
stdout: 4.3 mm
